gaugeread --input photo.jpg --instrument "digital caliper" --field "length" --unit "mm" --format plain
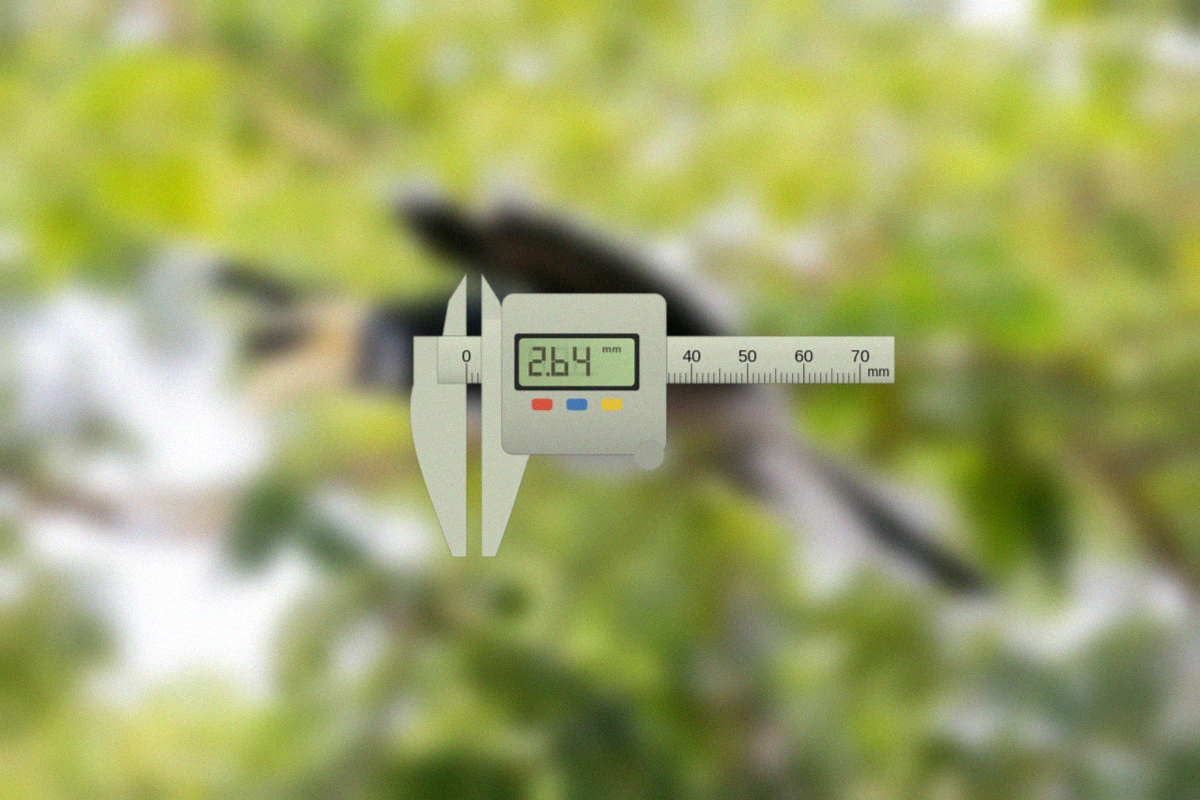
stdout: 2.64 mm
